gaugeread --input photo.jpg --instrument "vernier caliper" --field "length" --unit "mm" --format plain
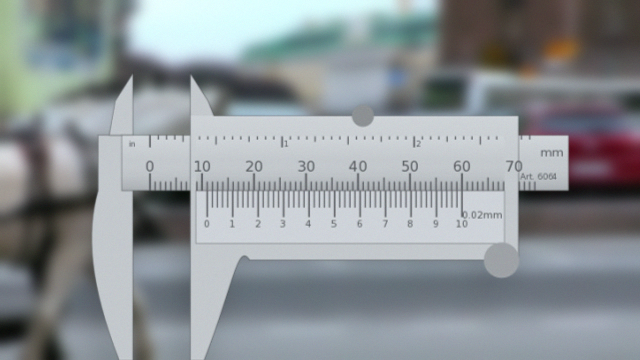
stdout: 11.0 mm
